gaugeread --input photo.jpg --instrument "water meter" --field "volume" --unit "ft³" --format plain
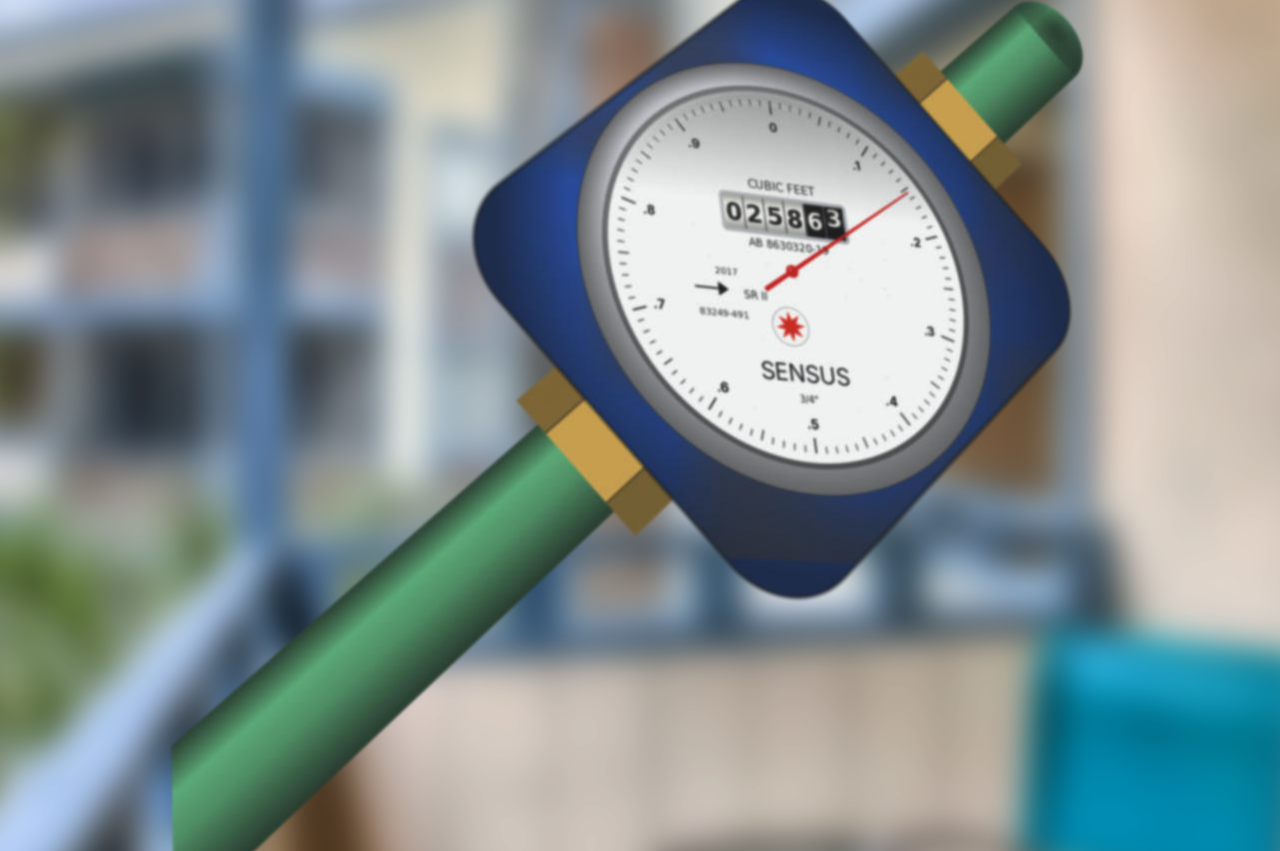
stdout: 25863.15 ft³
